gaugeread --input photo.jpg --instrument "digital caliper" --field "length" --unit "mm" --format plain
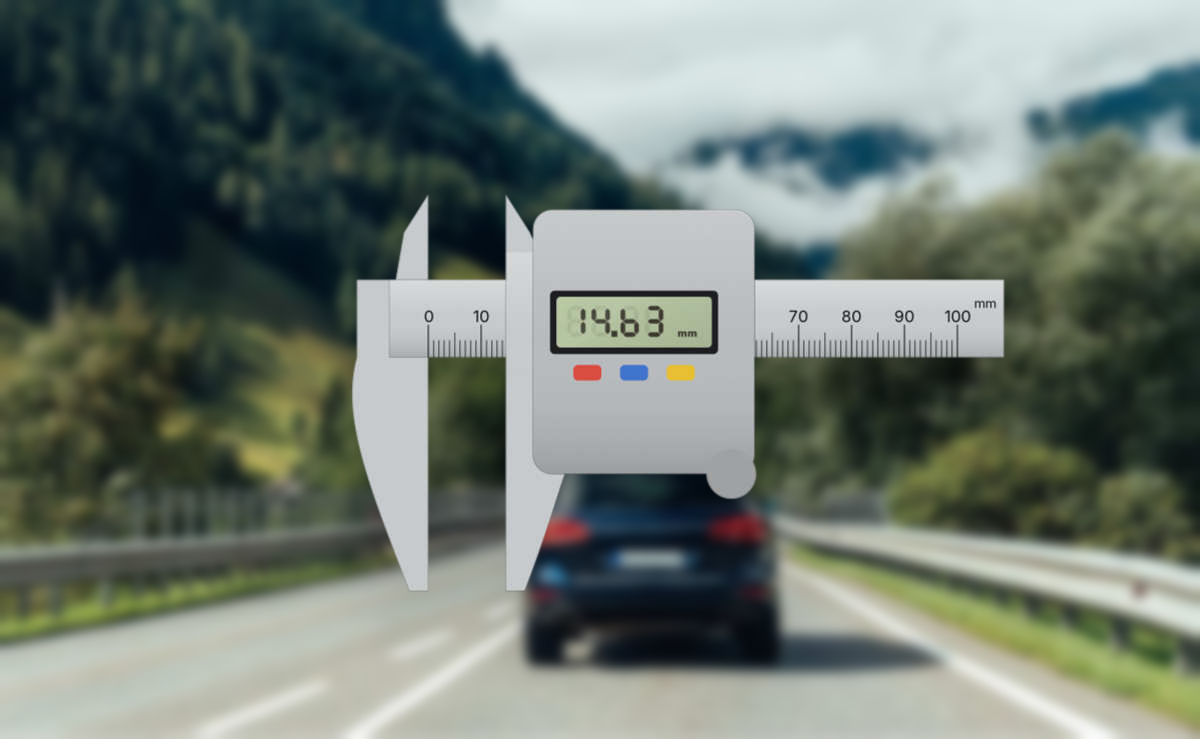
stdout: 14.63 mm
